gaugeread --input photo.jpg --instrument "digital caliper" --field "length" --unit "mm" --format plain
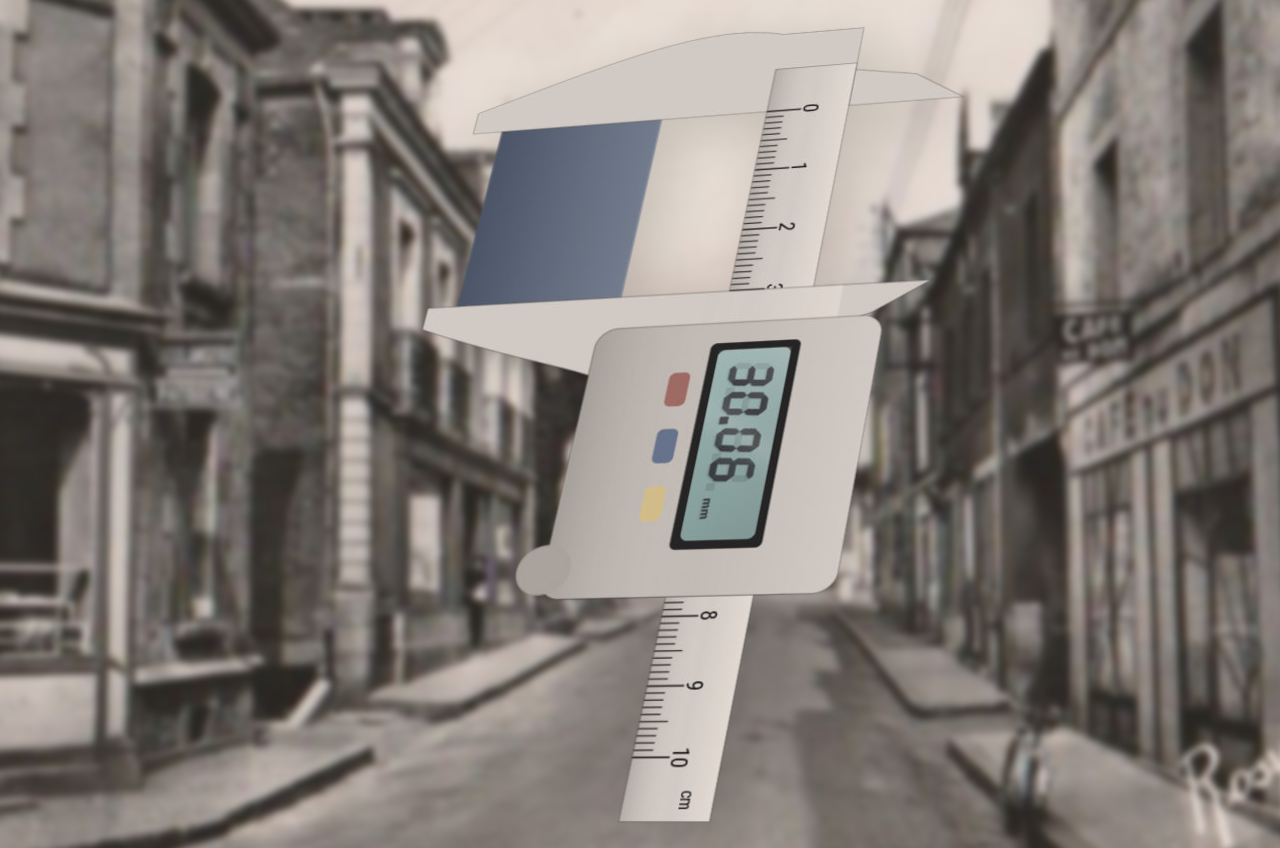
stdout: 30.06 mm
